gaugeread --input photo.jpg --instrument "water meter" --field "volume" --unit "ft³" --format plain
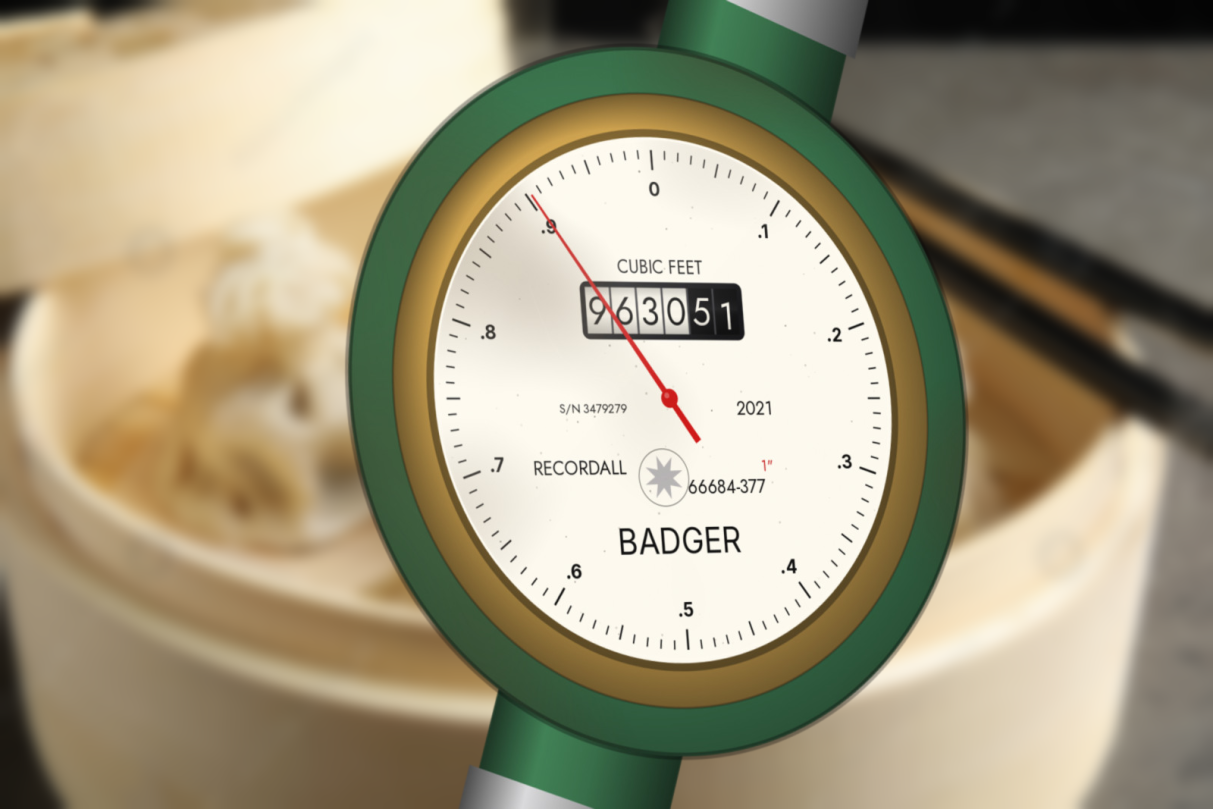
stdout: 963050.90 ft³
